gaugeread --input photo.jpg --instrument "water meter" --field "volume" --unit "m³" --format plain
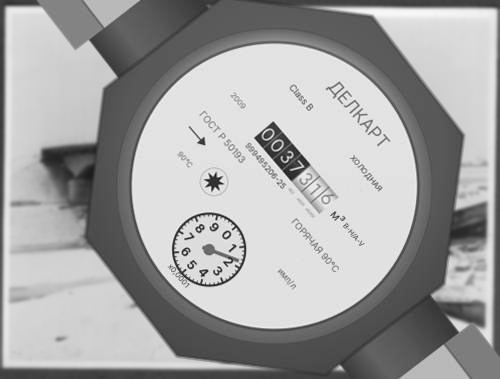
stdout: 37.3161 m³
